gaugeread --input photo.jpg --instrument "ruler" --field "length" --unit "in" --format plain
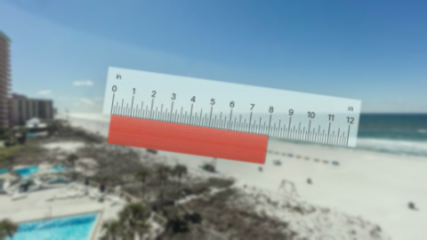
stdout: 8 in
